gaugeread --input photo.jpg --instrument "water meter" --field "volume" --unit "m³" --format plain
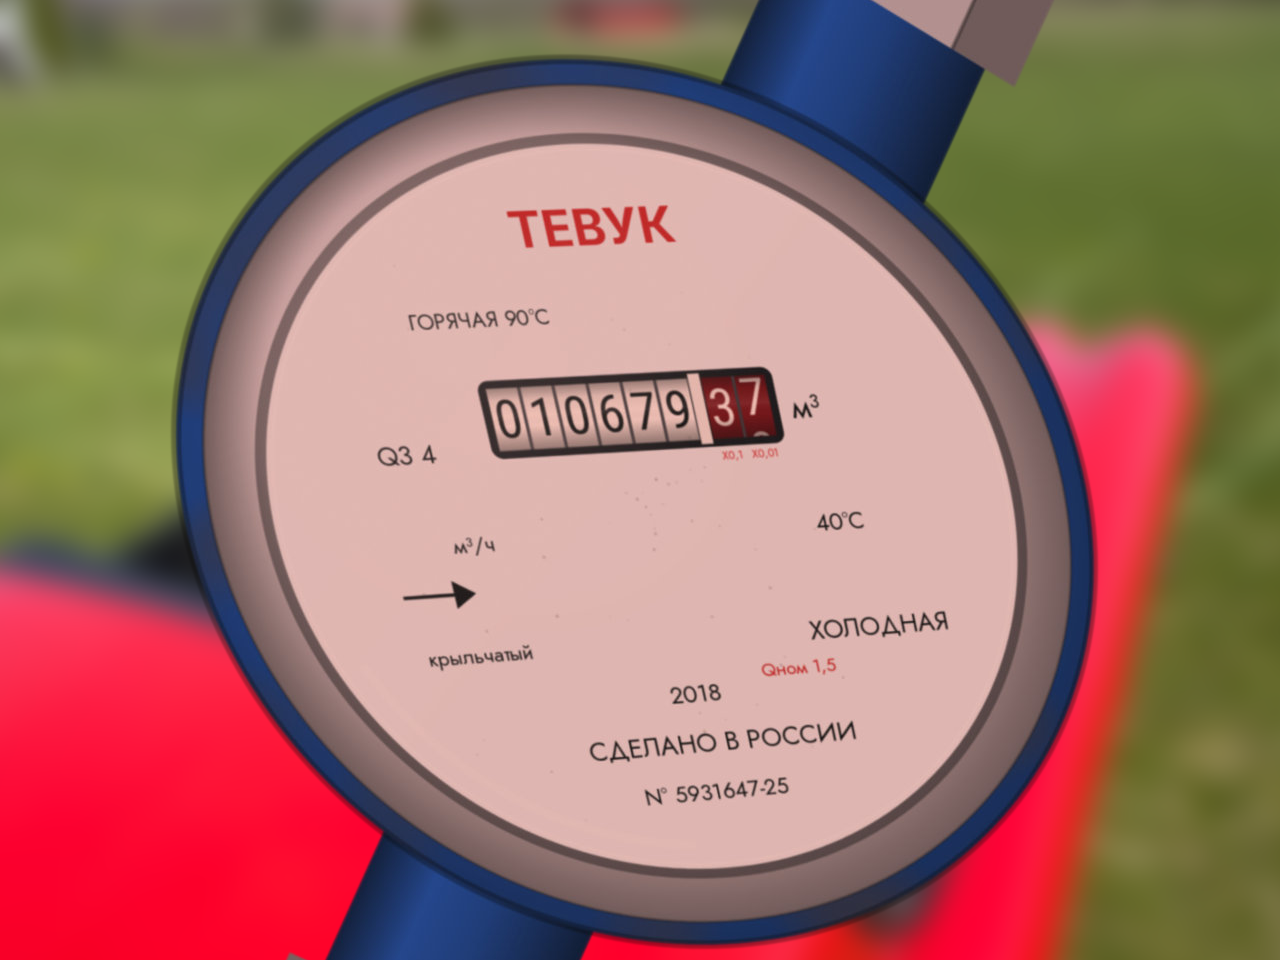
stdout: 10679.37 m³
